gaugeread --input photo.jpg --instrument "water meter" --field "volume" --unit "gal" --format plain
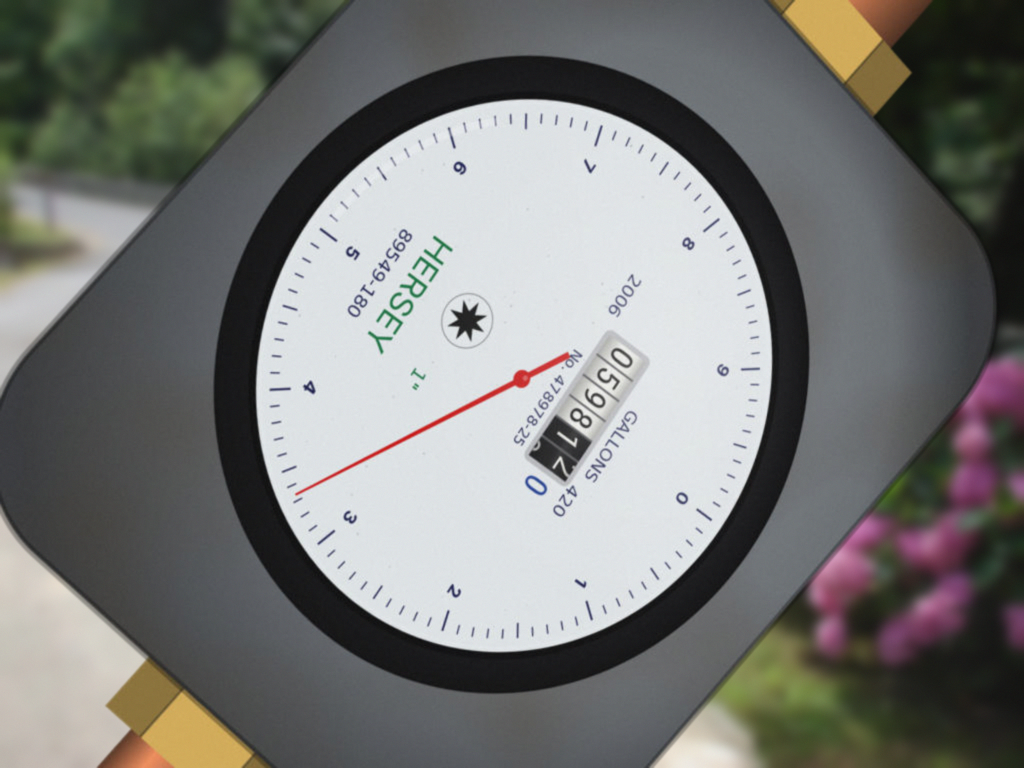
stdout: 598123.3 gal
